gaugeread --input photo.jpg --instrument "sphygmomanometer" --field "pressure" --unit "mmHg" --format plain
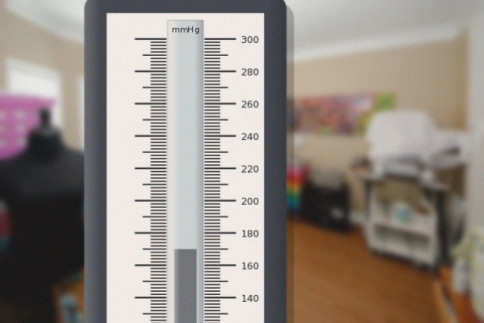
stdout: 170 mmHg
